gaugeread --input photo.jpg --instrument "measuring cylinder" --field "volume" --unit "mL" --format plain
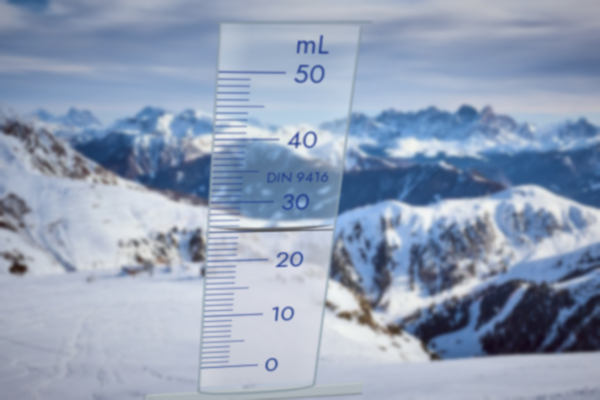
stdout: 25 mL
